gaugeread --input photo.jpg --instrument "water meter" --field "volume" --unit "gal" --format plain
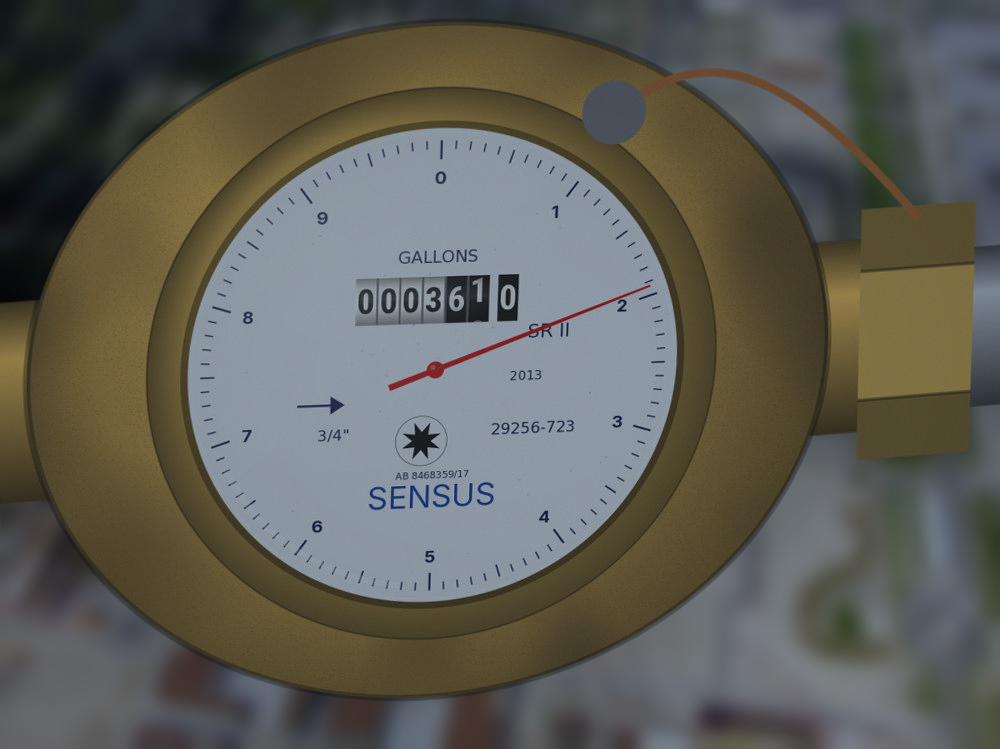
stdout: 3611.9 gal
